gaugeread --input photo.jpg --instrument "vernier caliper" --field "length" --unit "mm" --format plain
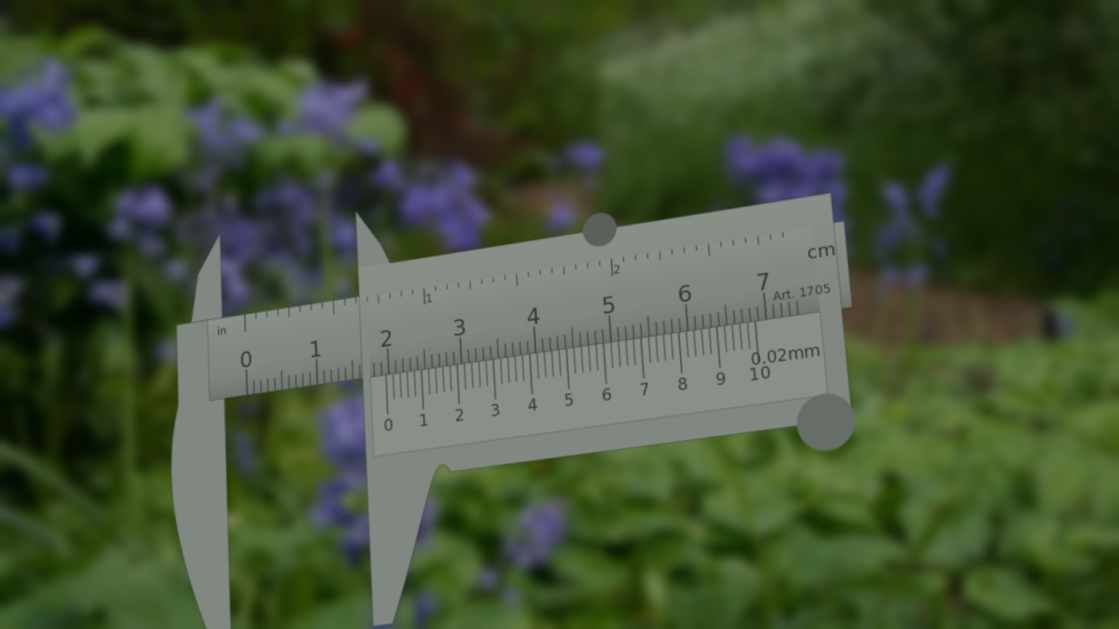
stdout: 19.6 mm
